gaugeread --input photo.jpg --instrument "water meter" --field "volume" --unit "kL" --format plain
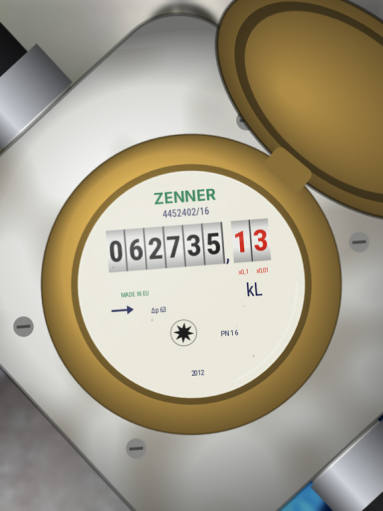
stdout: 62735.13 kL
